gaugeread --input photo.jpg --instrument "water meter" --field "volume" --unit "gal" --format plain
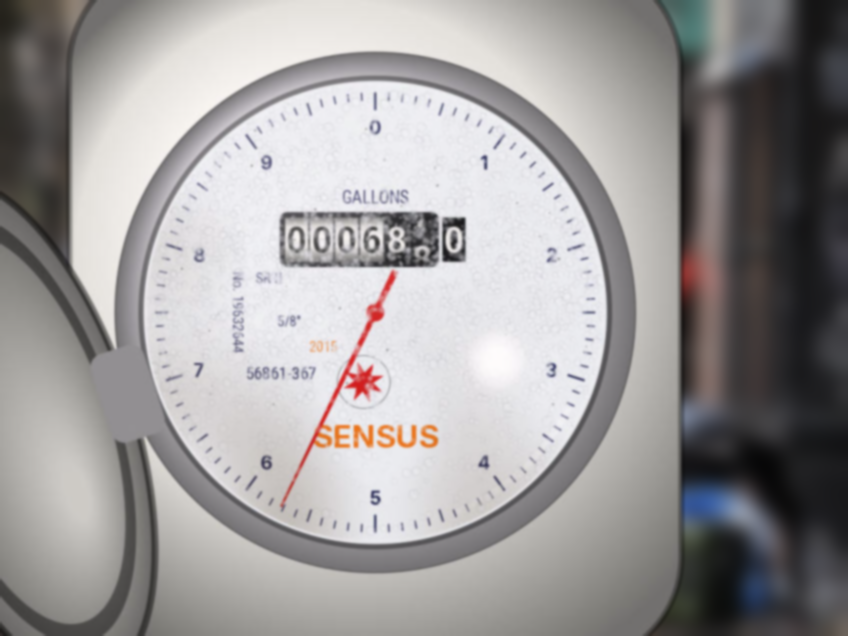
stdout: 6875.7 gal
